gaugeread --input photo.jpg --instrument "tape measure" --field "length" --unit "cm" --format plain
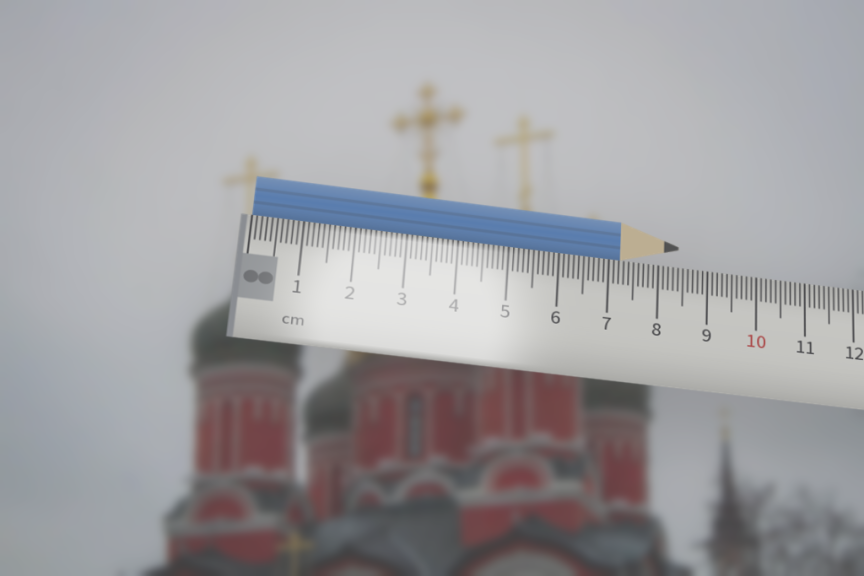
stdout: 8.4 cm
